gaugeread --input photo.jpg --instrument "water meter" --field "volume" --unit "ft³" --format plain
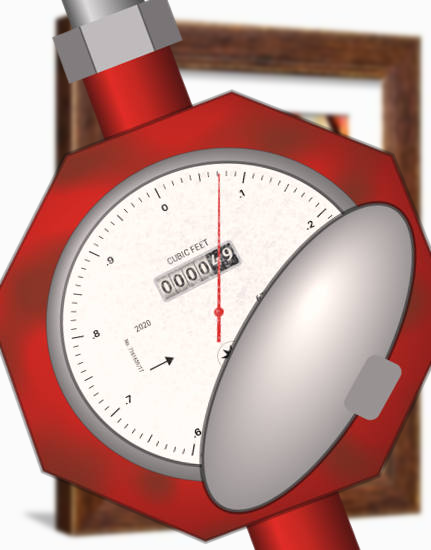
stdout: 49.07 ft³
